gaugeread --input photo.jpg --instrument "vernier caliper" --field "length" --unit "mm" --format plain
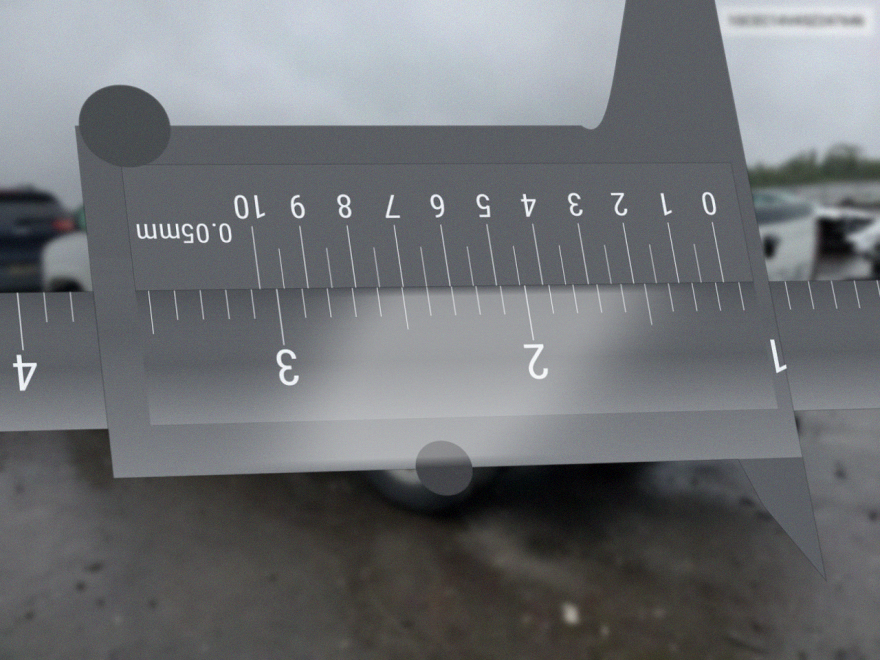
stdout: 11.65 mm
